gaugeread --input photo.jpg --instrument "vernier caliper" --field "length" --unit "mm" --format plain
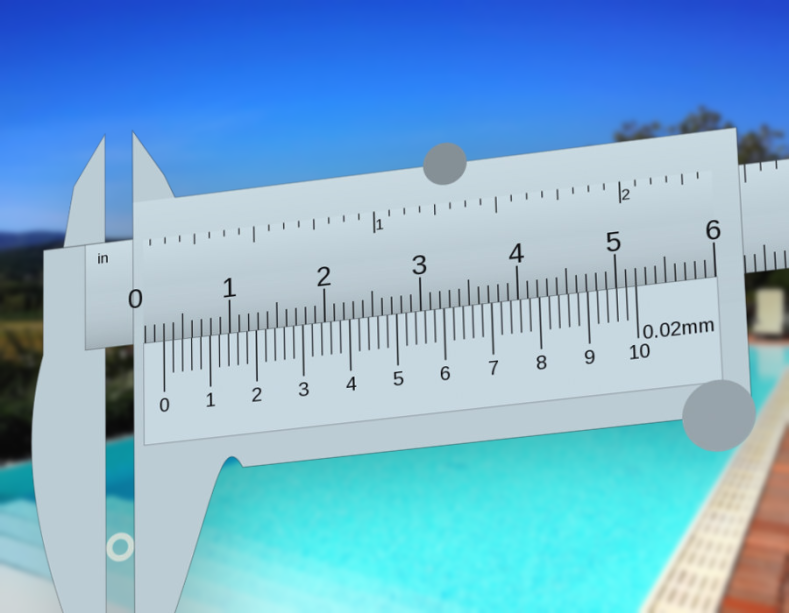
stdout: 3.0 mm
